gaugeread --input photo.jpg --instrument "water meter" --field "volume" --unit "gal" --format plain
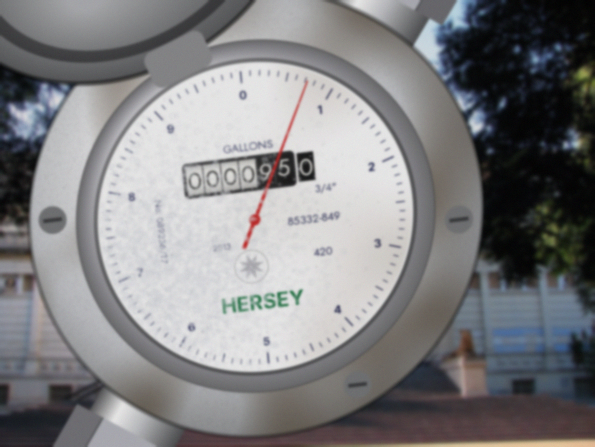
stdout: 950.7 gal
